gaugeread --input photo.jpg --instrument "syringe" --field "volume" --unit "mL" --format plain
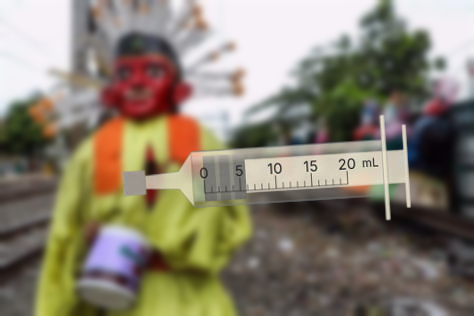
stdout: 0 mL
